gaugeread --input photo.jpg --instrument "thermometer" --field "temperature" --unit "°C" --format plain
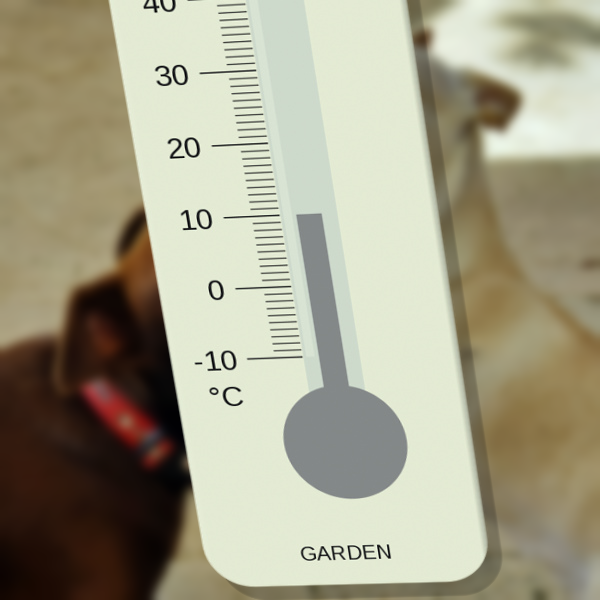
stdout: 10 °C
